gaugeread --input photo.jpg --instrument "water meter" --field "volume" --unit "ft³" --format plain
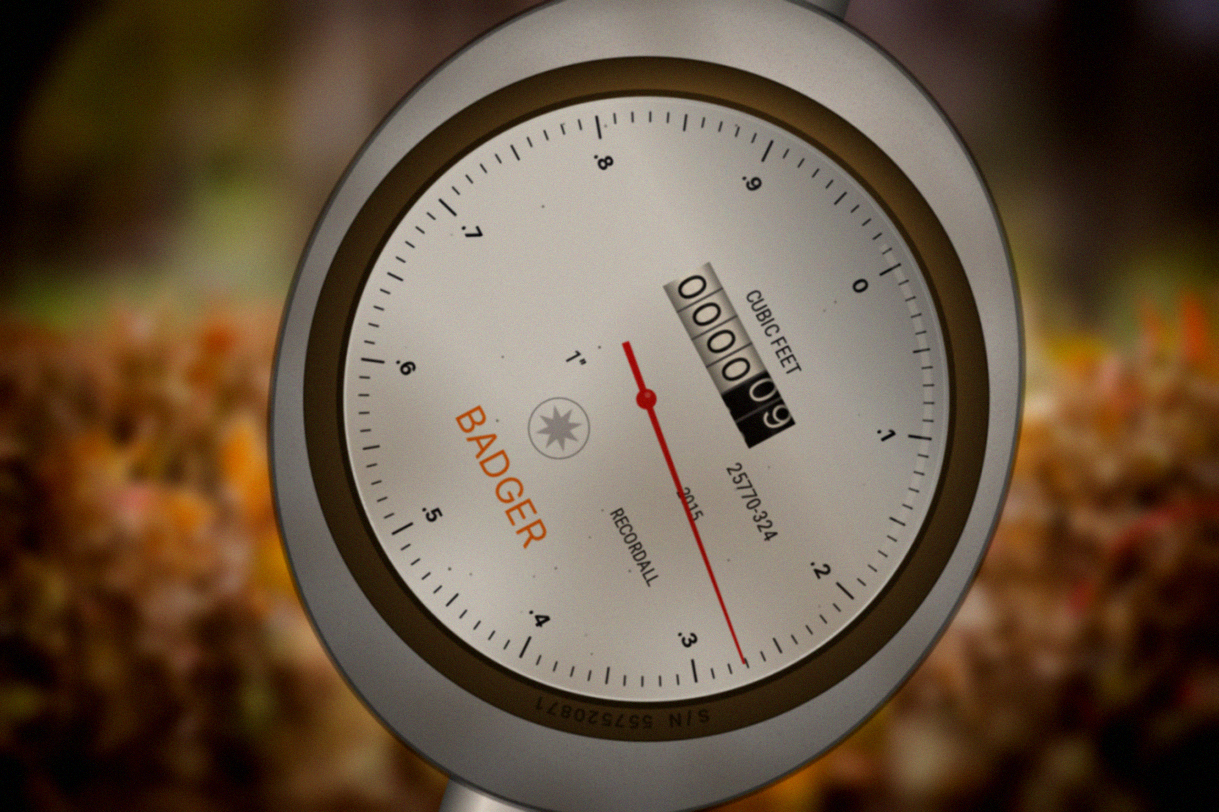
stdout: 9.27 ft³
